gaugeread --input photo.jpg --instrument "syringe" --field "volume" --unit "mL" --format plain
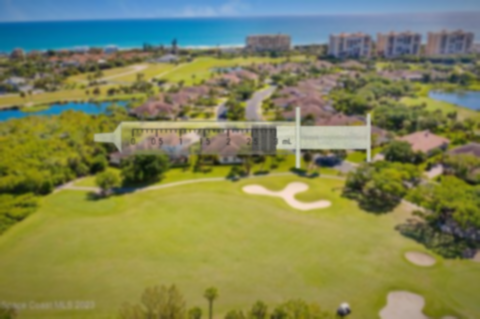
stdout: 2.5 mL
